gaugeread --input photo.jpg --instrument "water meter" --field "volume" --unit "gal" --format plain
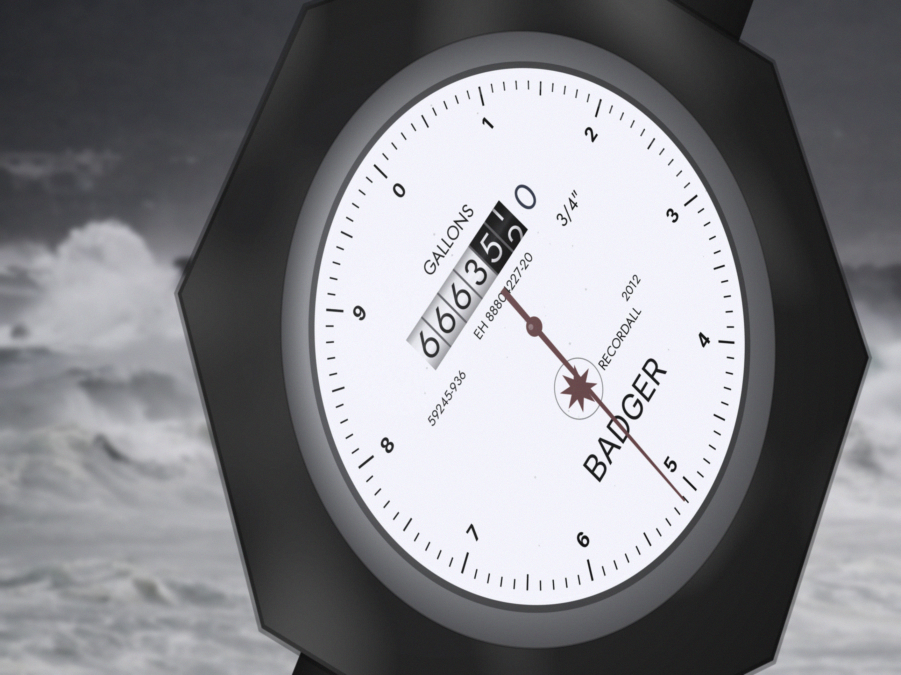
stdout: 6663515.1 gal
